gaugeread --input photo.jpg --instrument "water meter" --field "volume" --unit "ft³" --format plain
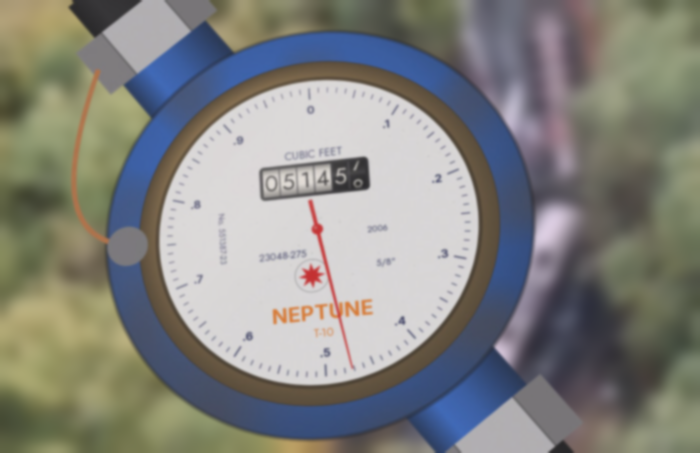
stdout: 51457.47 ft³
